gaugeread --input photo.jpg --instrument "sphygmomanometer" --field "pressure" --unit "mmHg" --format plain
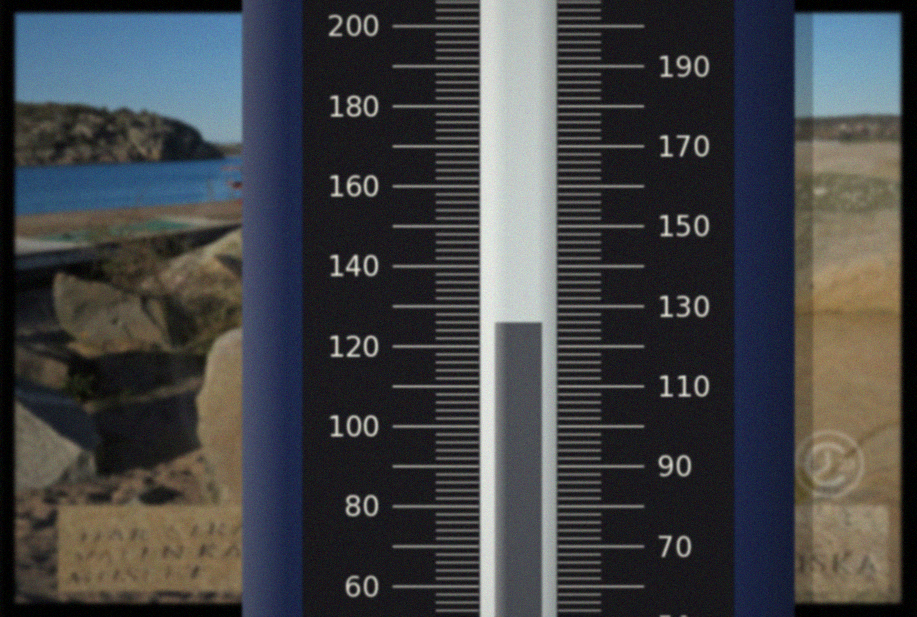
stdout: 126 mmHg
